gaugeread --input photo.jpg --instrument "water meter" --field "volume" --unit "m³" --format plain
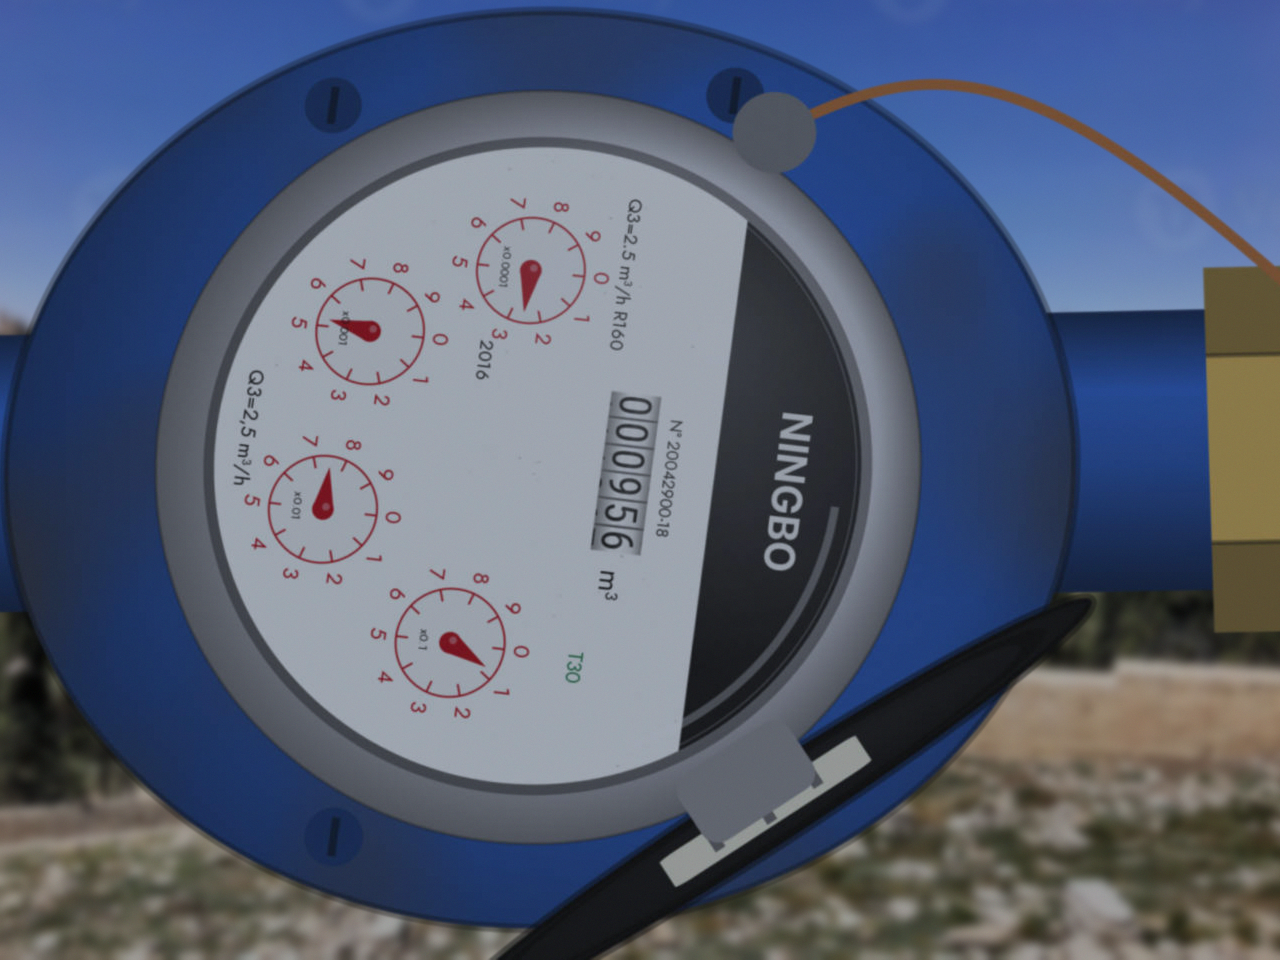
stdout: 956.0752 m³
